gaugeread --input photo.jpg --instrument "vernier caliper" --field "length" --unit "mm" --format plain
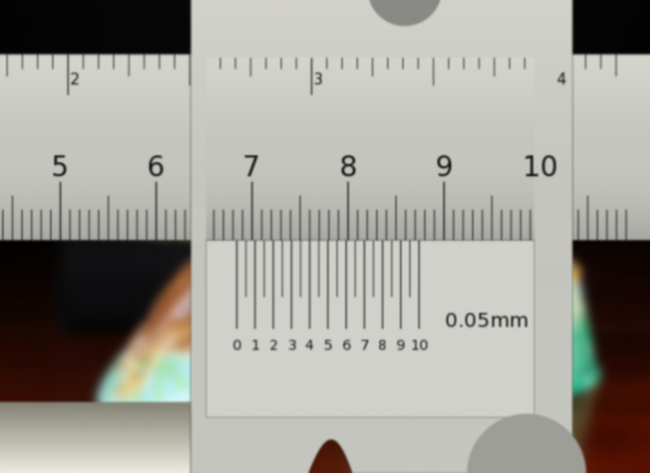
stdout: 68.4 mm
